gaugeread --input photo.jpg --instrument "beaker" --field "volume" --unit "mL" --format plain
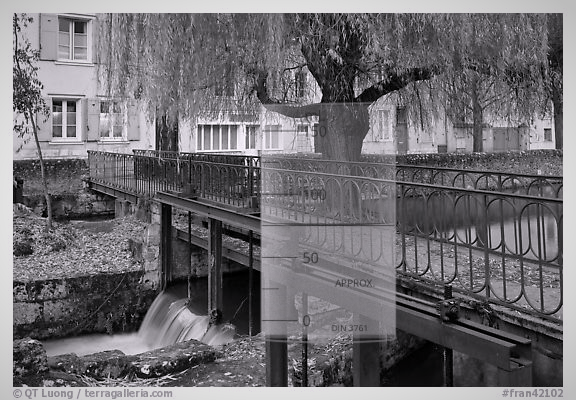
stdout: 75 mL
